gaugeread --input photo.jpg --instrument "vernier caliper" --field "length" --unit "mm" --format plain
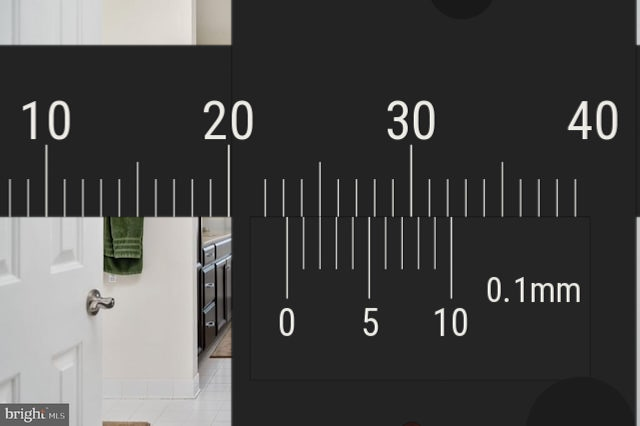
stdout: 23.2 mm
